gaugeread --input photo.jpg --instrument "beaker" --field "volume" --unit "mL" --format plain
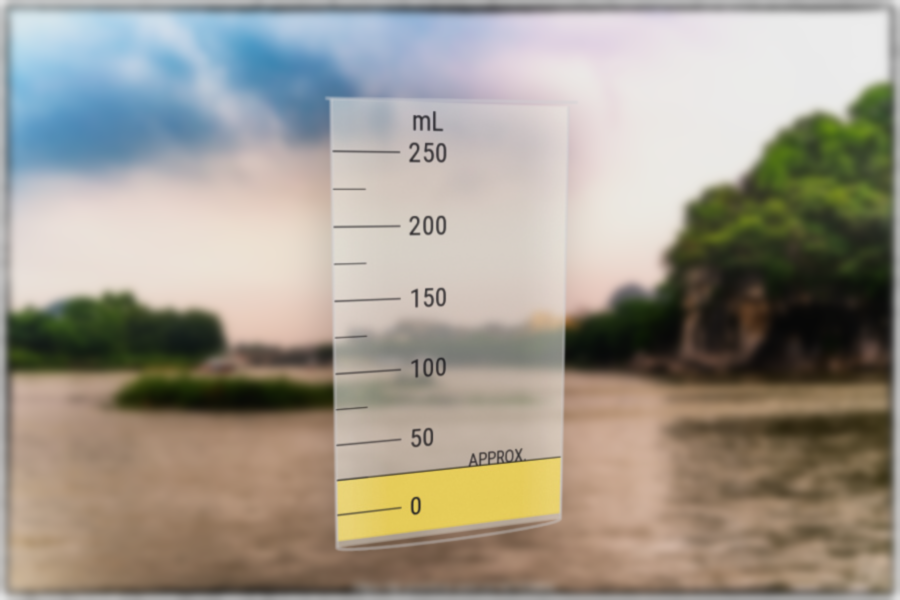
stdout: 25 mL
